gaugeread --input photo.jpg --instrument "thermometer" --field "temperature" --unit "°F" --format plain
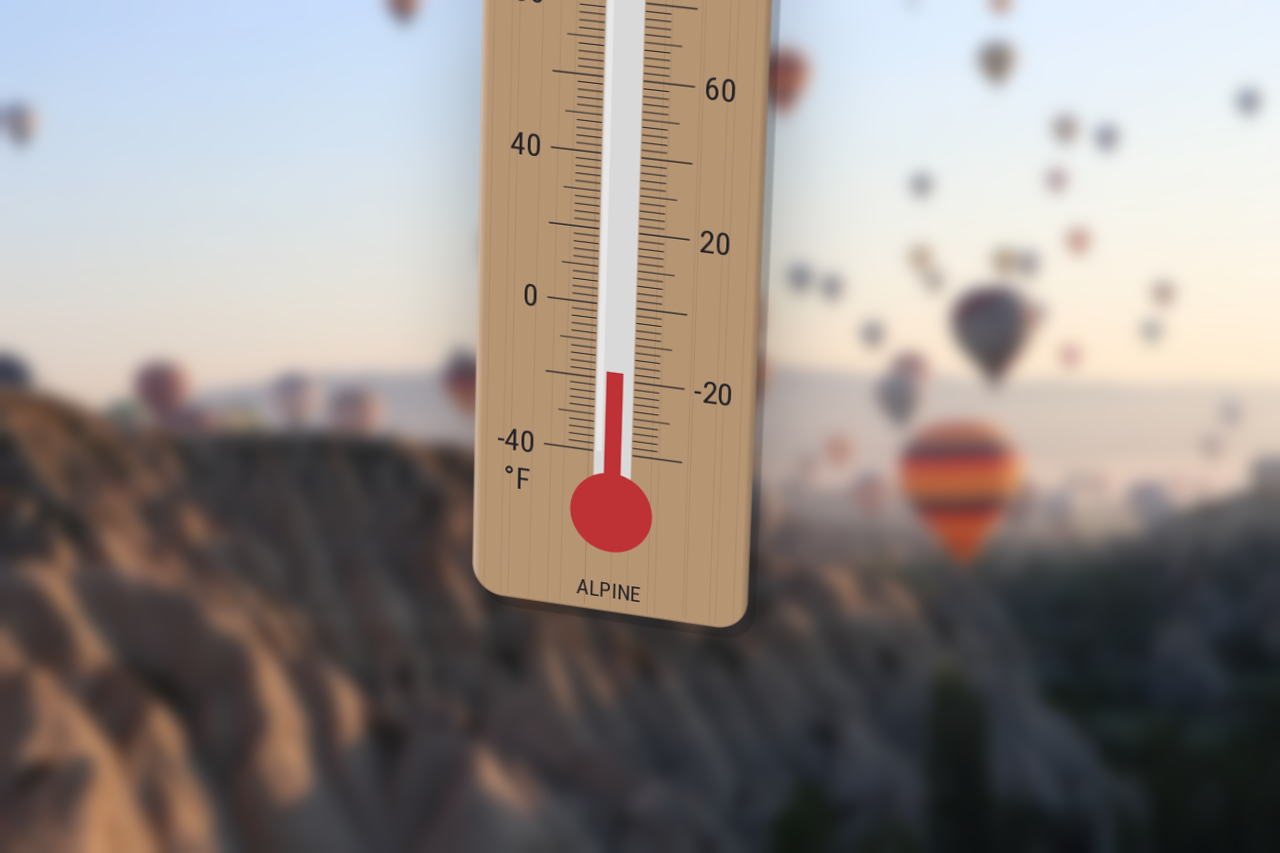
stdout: -18 °F
